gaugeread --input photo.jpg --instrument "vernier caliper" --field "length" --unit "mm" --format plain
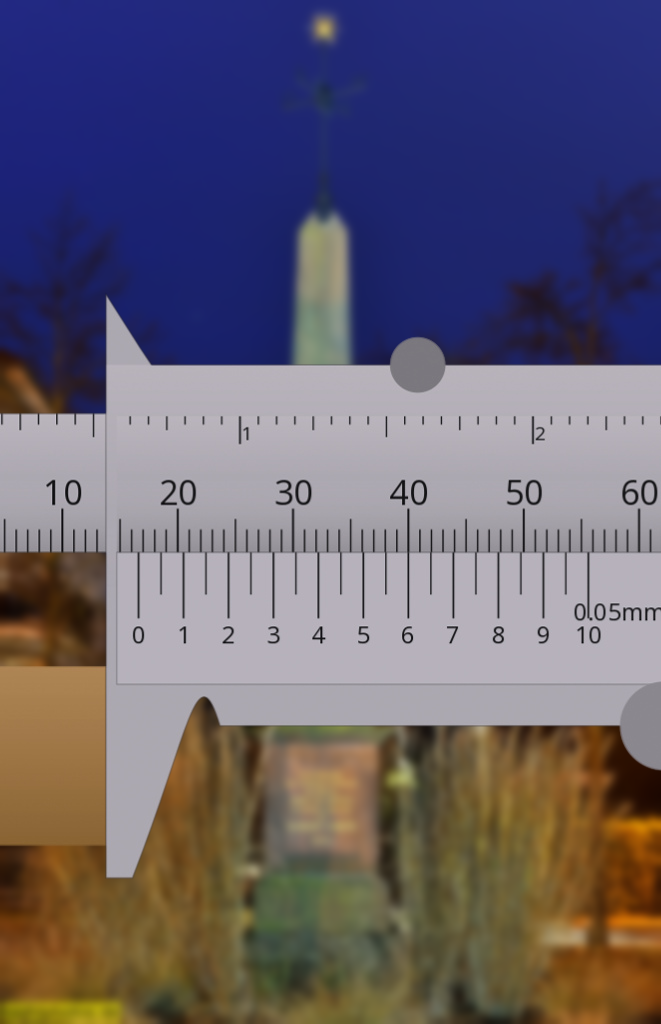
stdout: 16.6 mm
